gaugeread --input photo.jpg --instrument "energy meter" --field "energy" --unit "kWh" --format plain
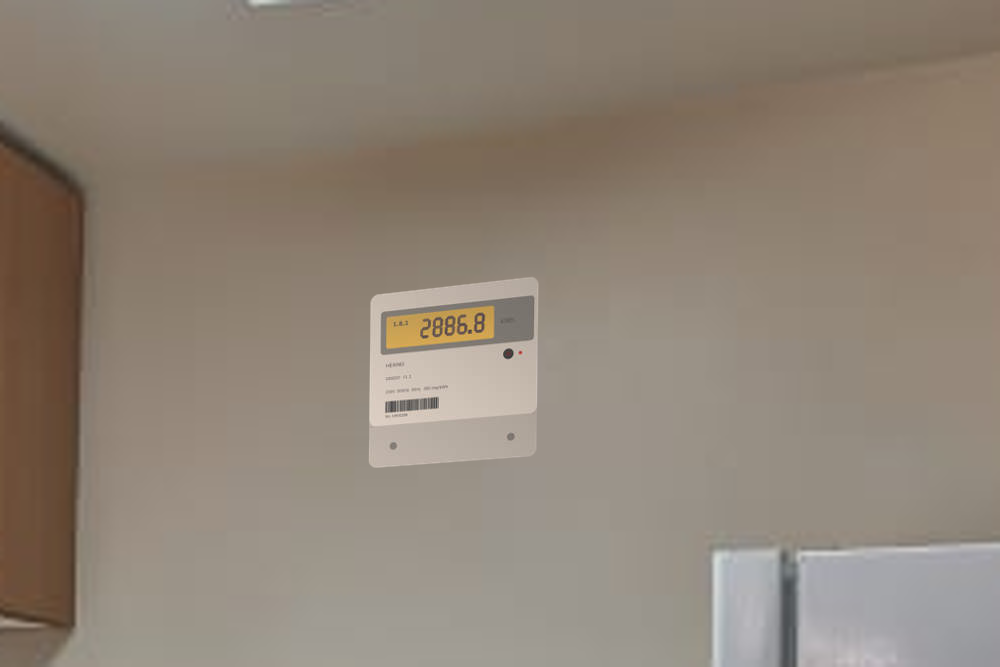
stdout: 2886.8 kWh
